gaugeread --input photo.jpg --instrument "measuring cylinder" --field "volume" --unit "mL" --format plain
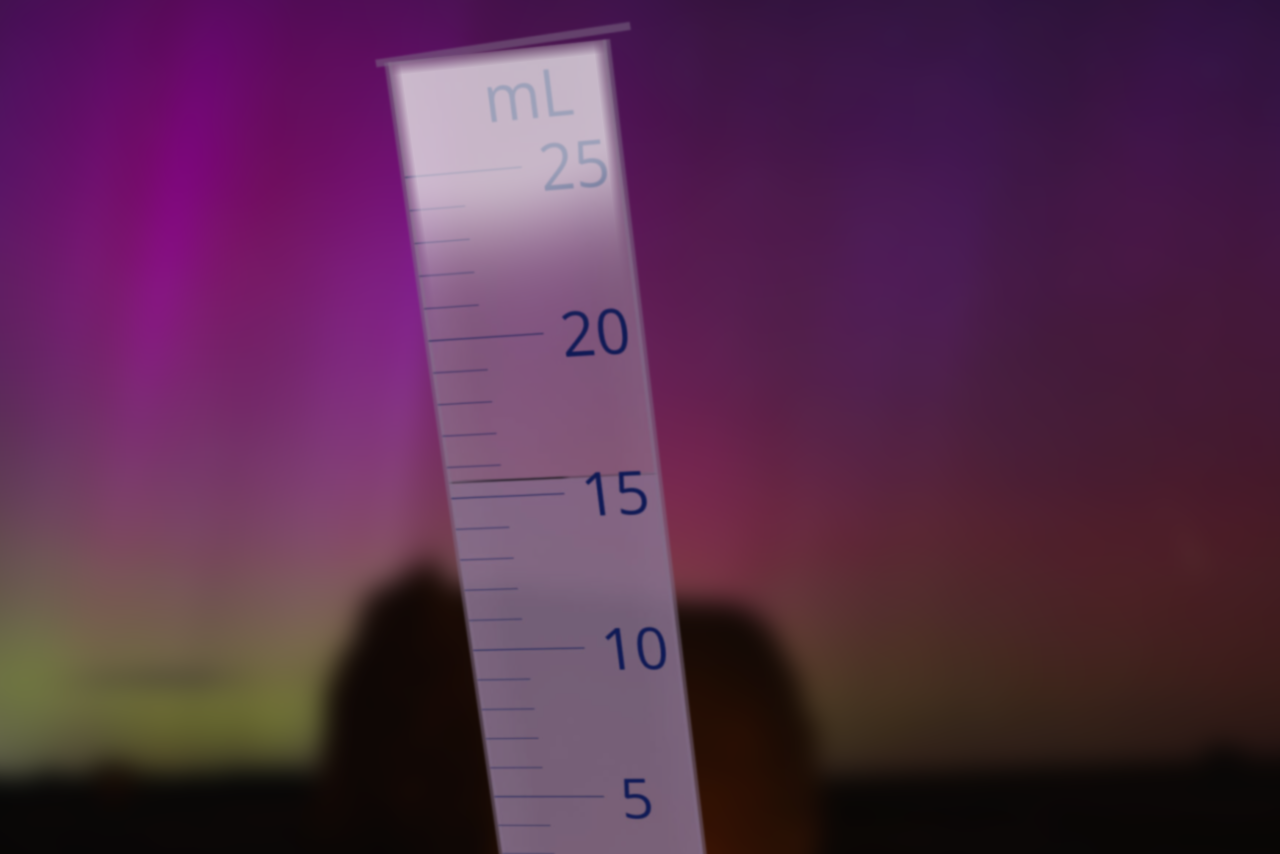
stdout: 15.5 mL
